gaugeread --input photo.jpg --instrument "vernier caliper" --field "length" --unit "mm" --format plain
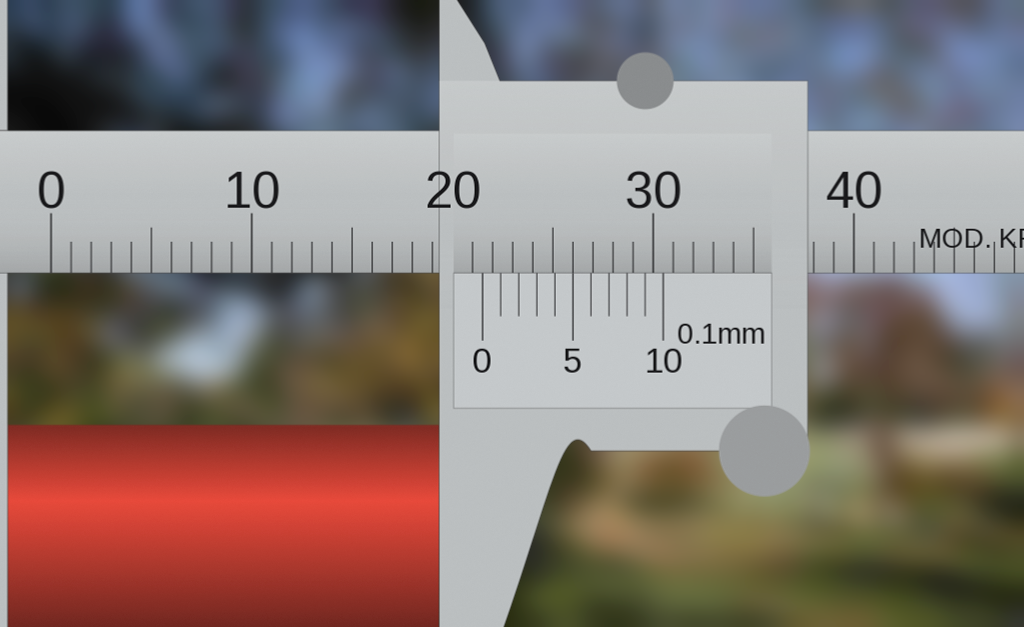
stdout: 21.5 mm
